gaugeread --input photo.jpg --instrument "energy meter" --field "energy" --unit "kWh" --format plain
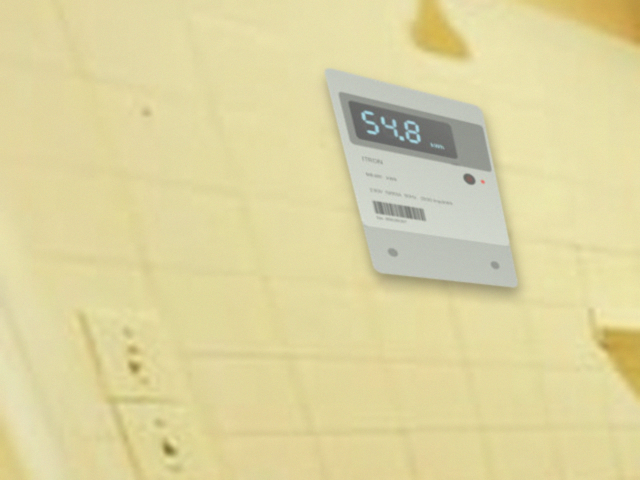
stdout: 54.8 kWh
